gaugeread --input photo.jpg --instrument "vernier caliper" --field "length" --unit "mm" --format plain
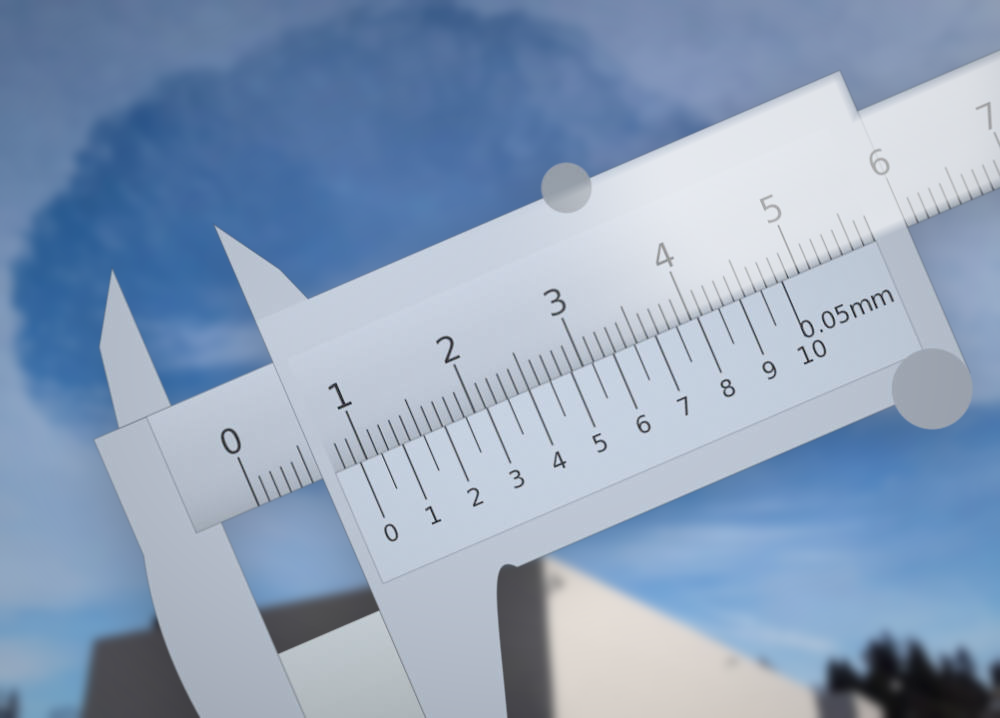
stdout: 9.4 mm
